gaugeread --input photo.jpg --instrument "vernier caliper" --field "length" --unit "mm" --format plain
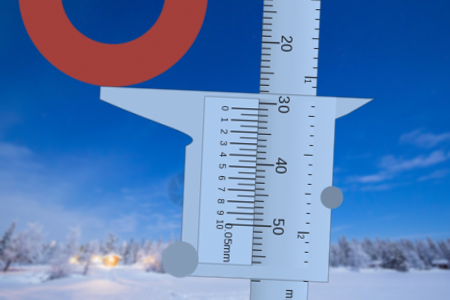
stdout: 31.0 mm
